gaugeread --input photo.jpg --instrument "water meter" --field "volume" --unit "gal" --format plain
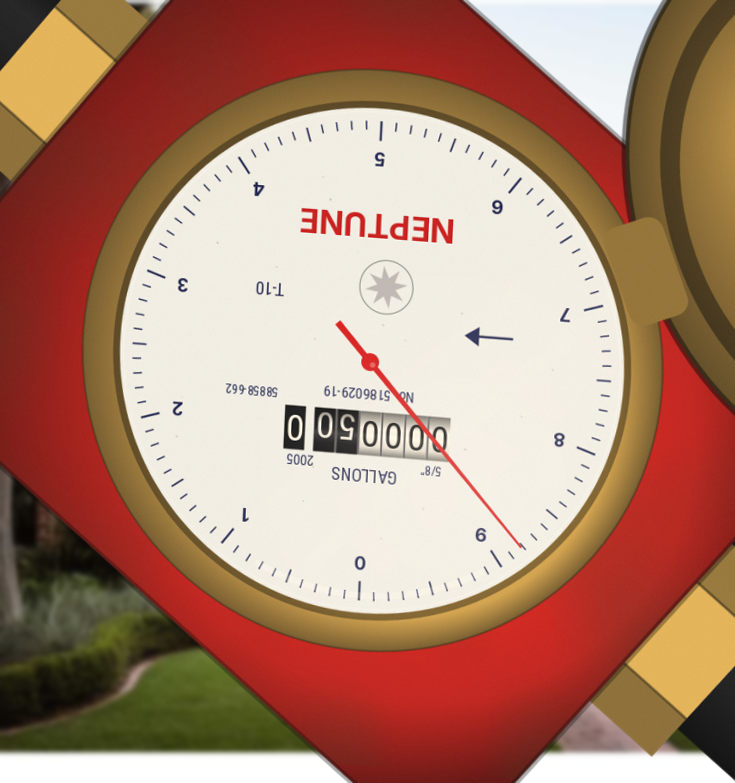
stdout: 498.8 gal
